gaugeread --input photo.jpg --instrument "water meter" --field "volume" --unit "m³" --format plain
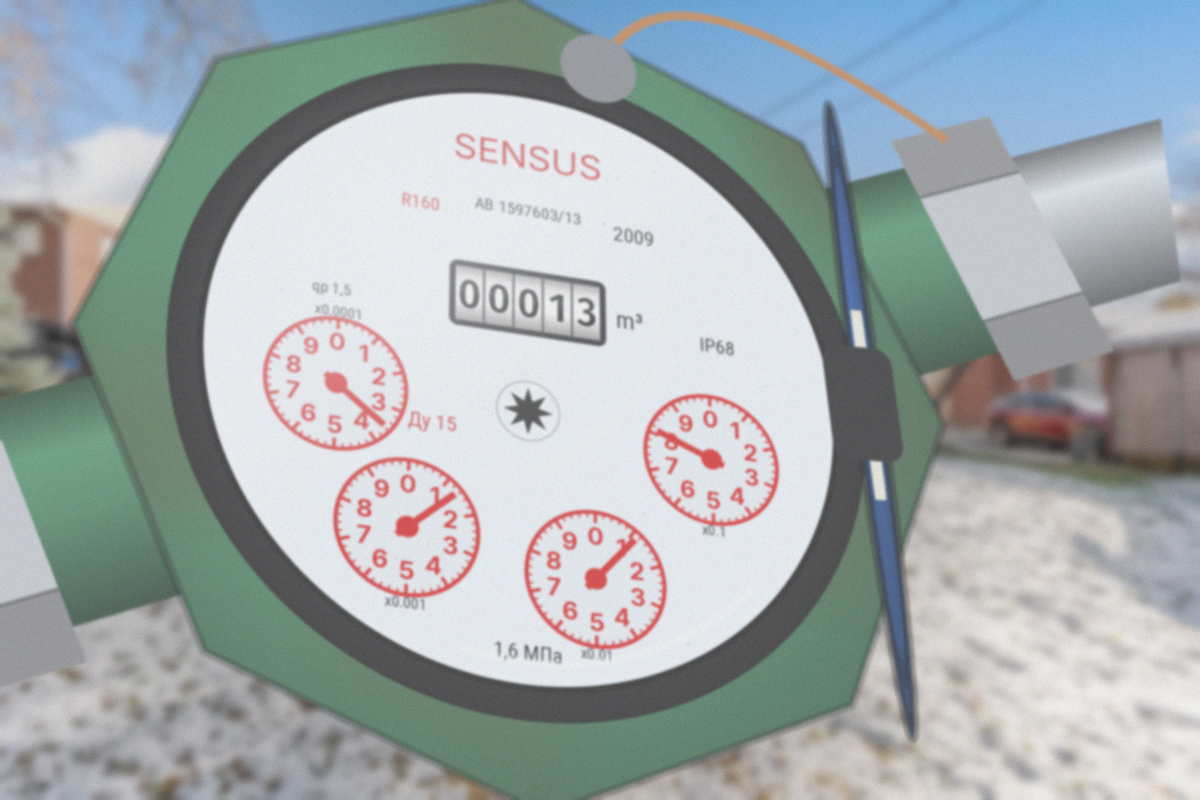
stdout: 13.8113 m³
